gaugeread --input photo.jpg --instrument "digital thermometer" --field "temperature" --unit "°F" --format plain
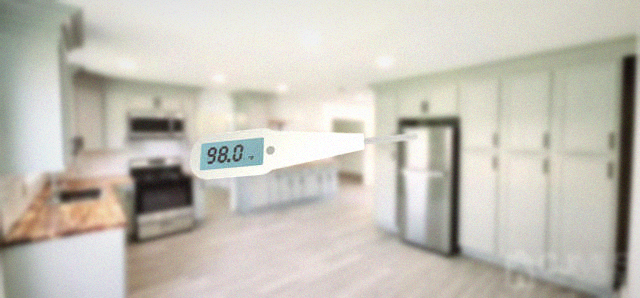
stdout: 98.0 °F
